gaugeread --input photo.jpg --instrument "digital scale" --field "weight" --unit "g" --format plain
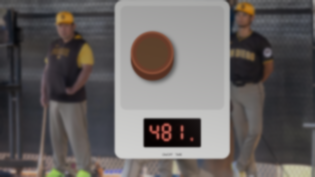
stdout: 481 g
